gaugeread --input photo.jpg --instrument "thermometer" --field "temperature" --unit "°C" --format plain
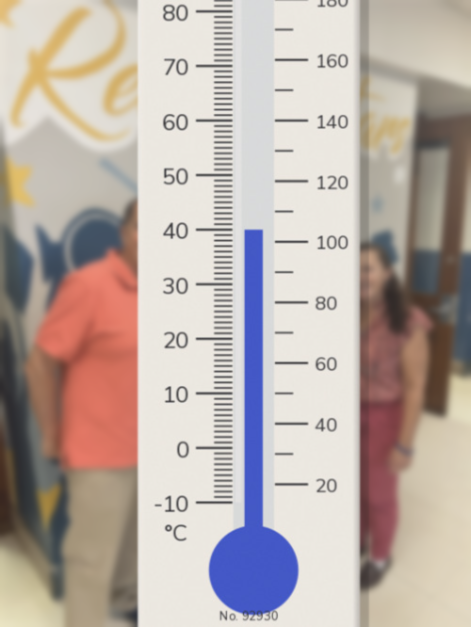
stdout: 40 °C
